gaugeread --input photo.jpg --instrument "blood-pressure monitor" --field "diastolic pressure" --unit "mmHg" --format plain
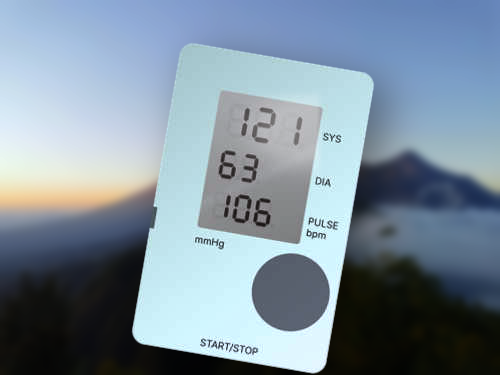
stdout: 63 mmHg
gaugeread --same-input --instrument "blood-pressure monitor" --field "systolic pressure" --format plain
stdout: 121 mmHg
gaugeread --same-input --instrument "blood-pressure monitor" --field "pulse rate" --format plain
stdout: 106 bpm
